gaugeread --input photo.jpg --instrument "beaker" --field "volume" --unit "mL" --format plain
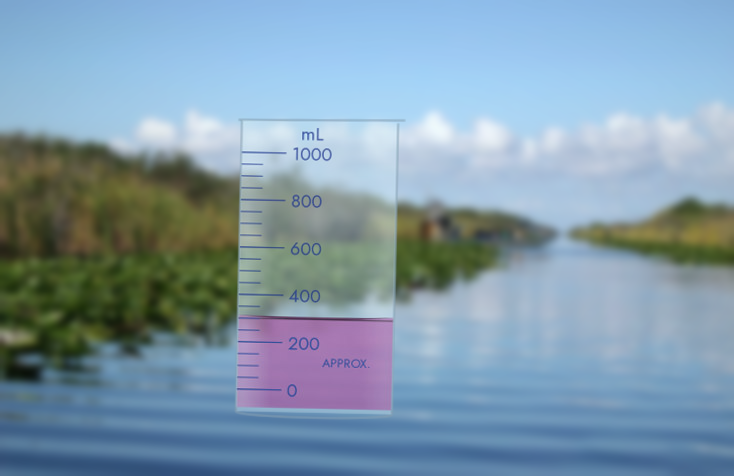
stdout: 300 mL
